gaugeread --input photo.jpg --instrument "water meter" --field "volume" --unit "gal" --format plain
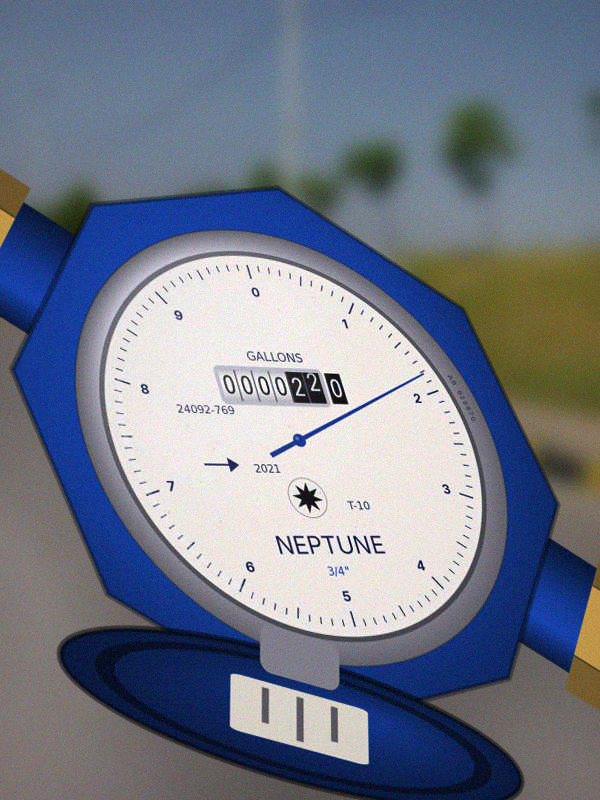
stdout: 221.8 gal
